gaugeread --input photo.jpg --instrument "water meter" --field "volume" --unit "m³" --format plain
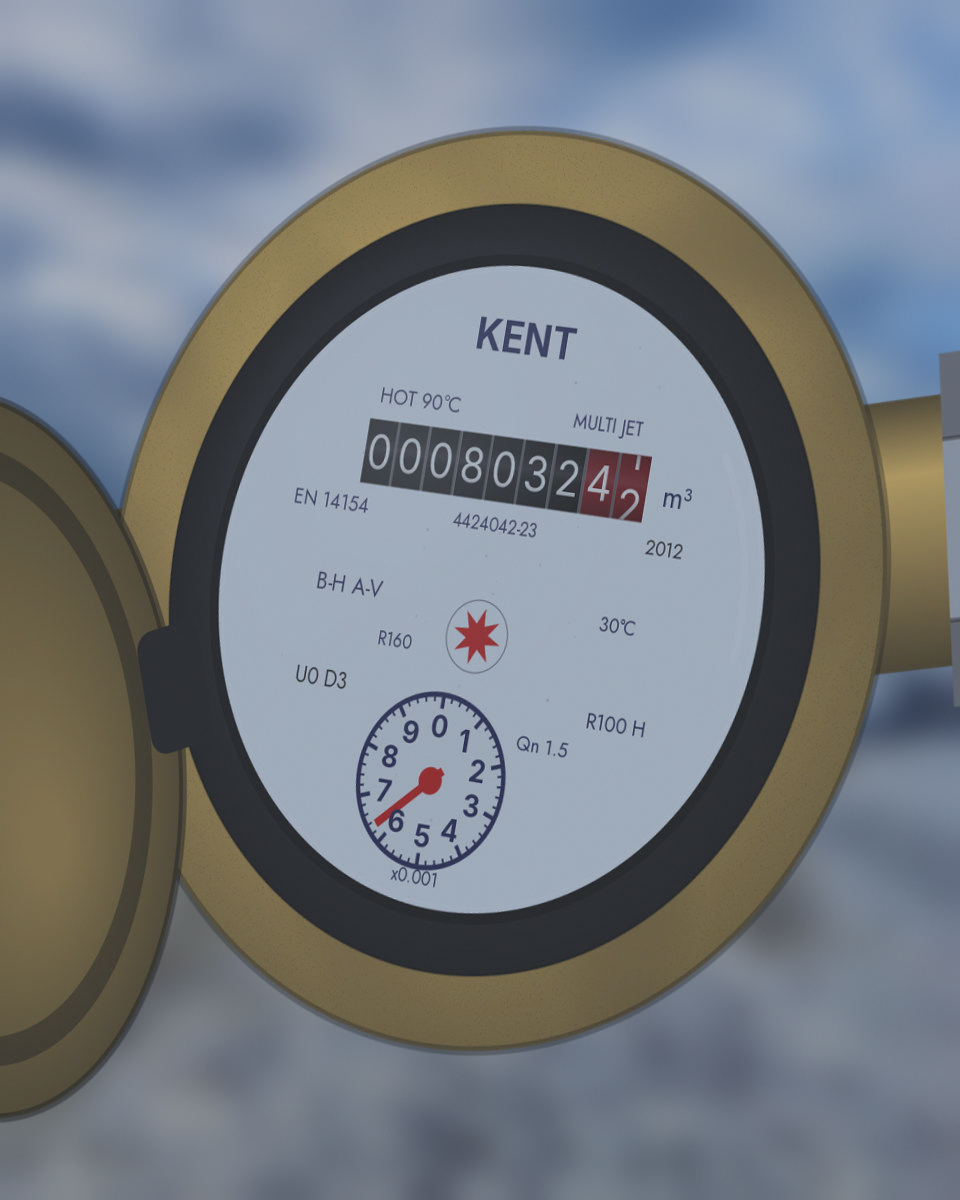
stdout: 8032.416 m³
